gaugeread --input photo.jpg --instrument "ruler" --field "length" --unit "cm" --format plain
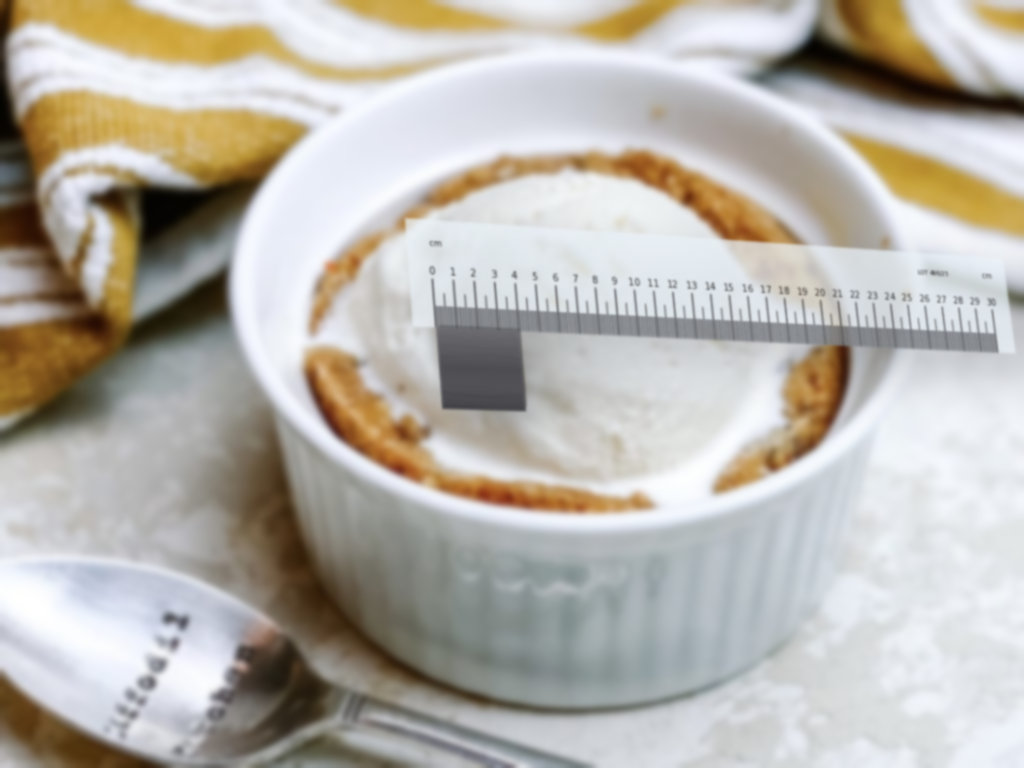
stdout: 4 cm
